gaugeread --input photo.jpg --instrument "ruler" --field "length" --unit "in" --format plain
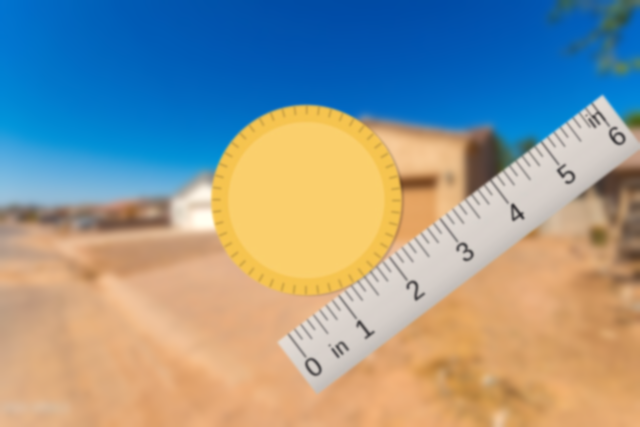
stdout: 3 in
